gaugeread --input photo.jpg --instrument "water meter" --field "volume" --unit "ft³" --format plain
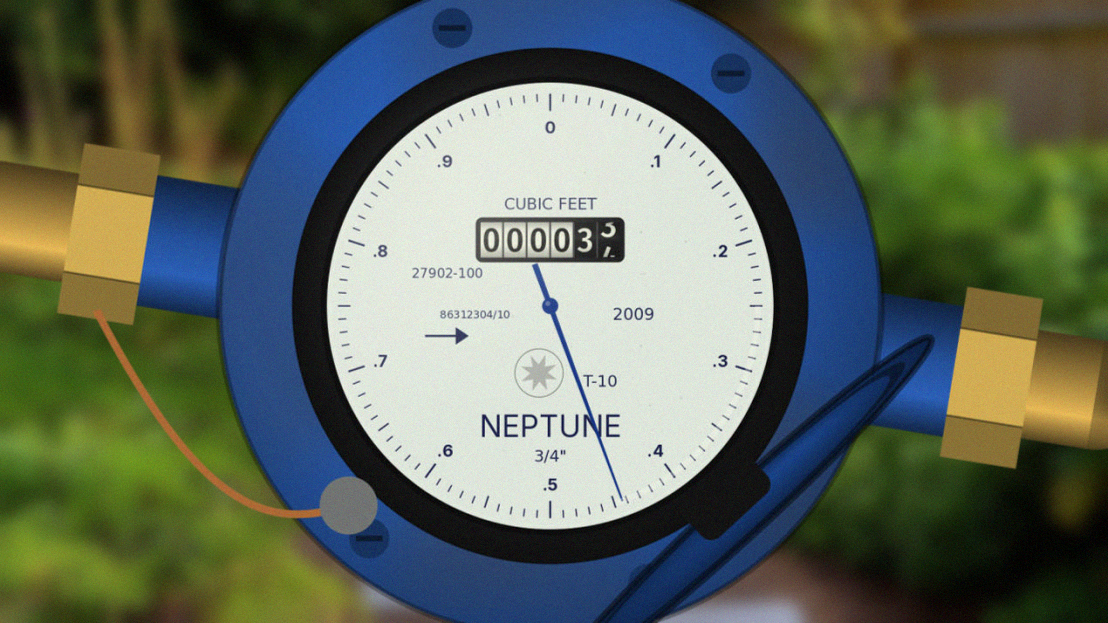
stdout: 33.44 ft³
